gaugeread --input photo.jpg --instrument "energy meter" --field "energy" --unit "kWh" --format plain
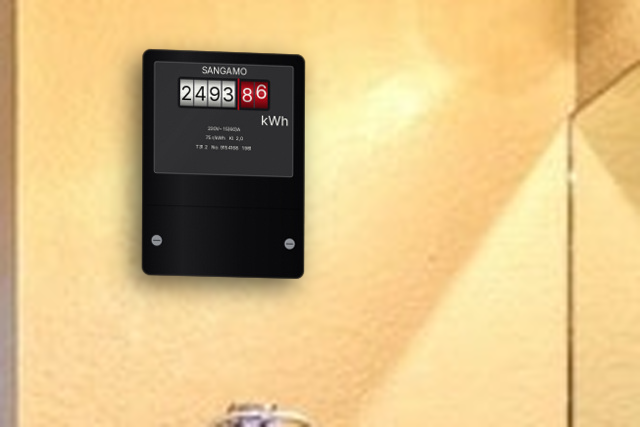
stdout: 2493.86 kWh
